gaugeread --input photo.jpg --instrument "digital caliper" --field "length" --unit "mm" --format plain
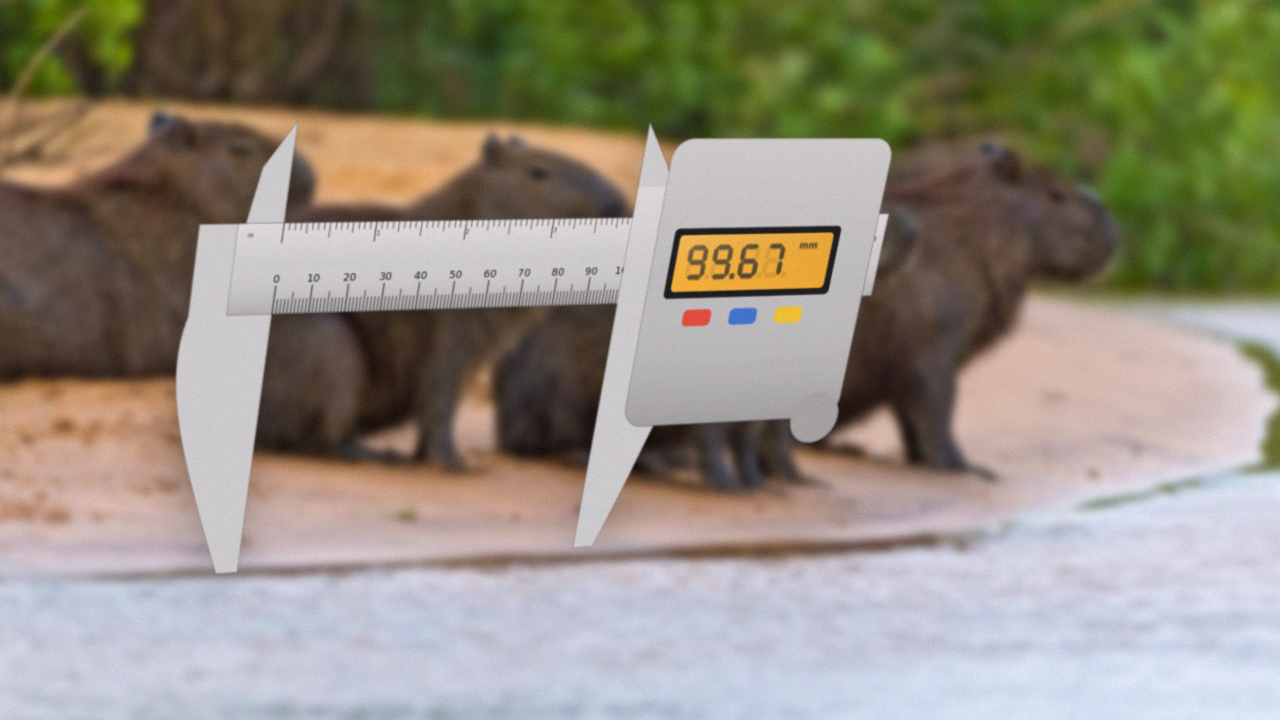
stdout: 99.67 mm
